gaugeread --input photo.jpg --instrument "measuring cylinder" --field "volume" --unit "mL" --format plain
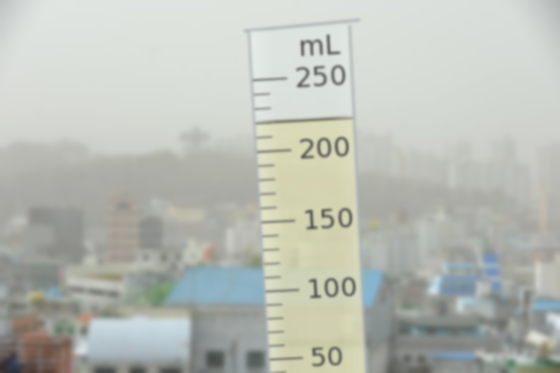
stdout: 220 mL
